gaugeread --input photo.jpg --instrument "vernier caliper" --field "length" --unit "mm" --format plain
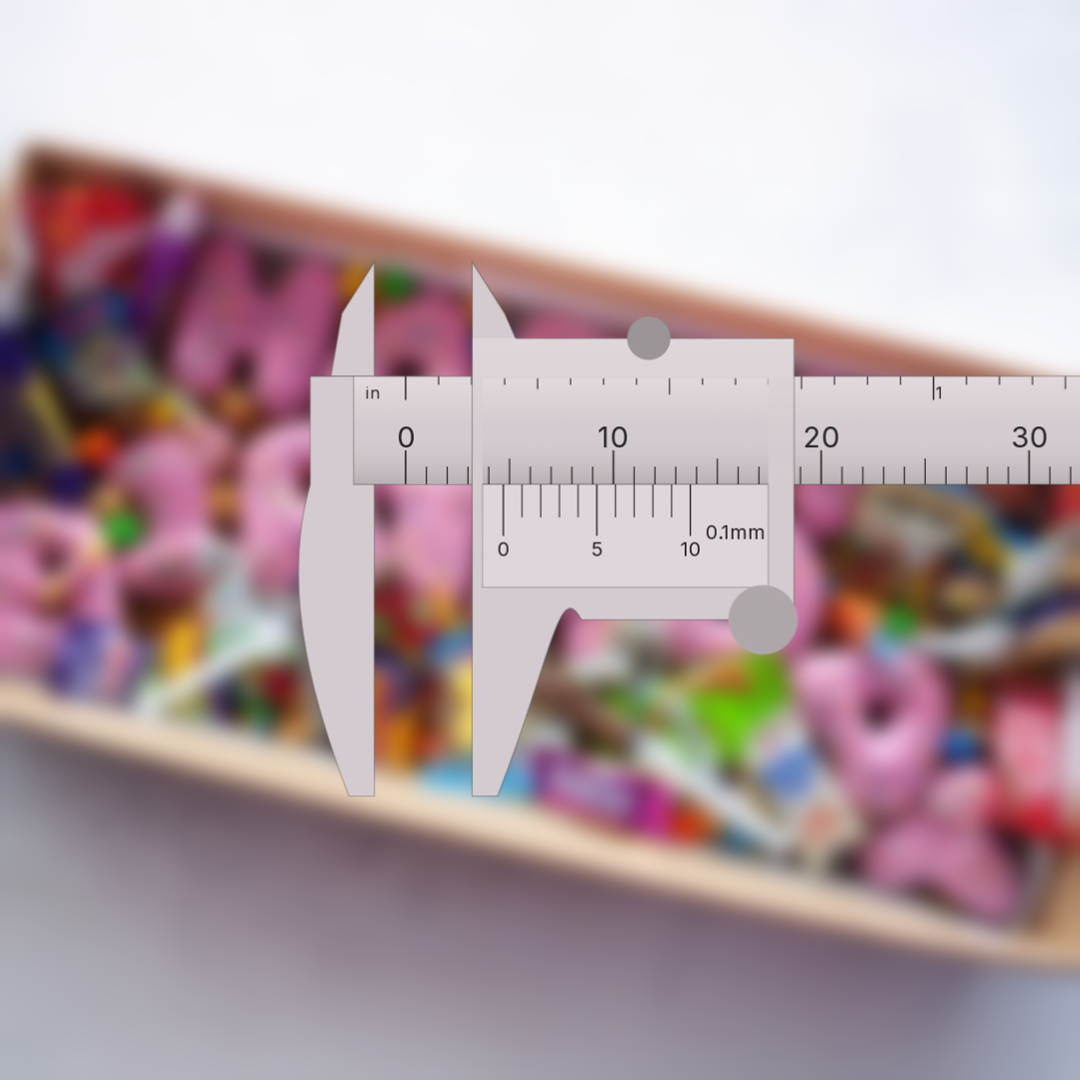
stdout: 4.7 mm
